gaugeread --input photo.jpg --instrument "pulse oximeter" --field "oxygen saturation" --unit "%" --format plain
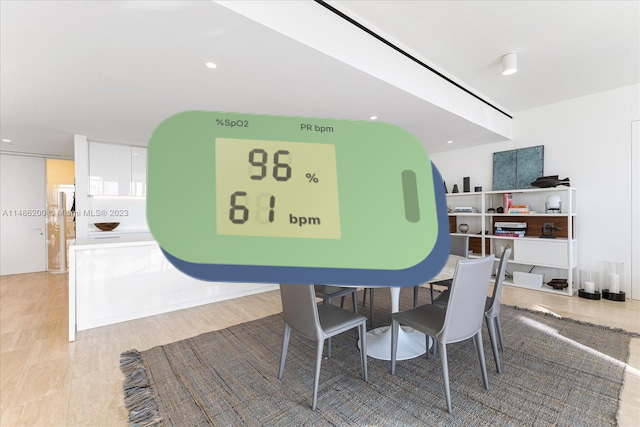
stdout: 96 %
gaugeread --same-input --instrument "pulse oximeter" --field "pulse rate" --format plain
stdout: 61 bpm
